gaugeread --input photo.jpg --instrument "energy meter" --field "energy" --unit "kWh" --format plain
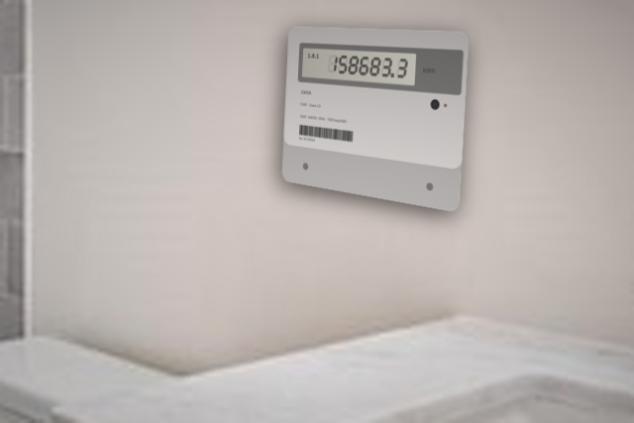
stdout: 158683.3 kWh
